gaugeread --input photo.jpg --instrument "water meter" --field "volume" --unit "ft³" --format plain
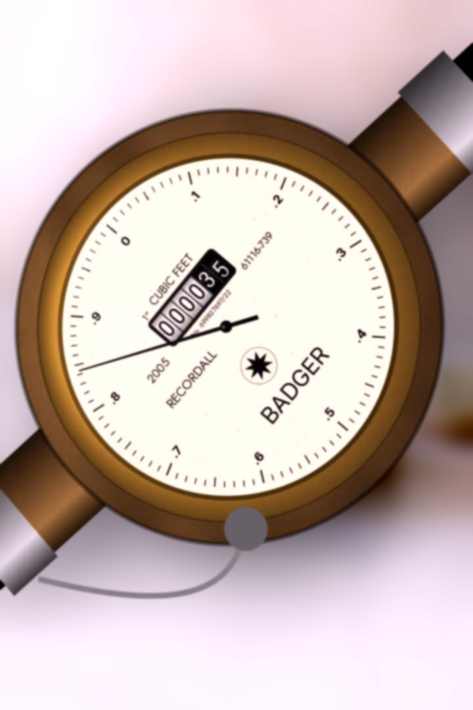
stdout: 34.84 ft³
